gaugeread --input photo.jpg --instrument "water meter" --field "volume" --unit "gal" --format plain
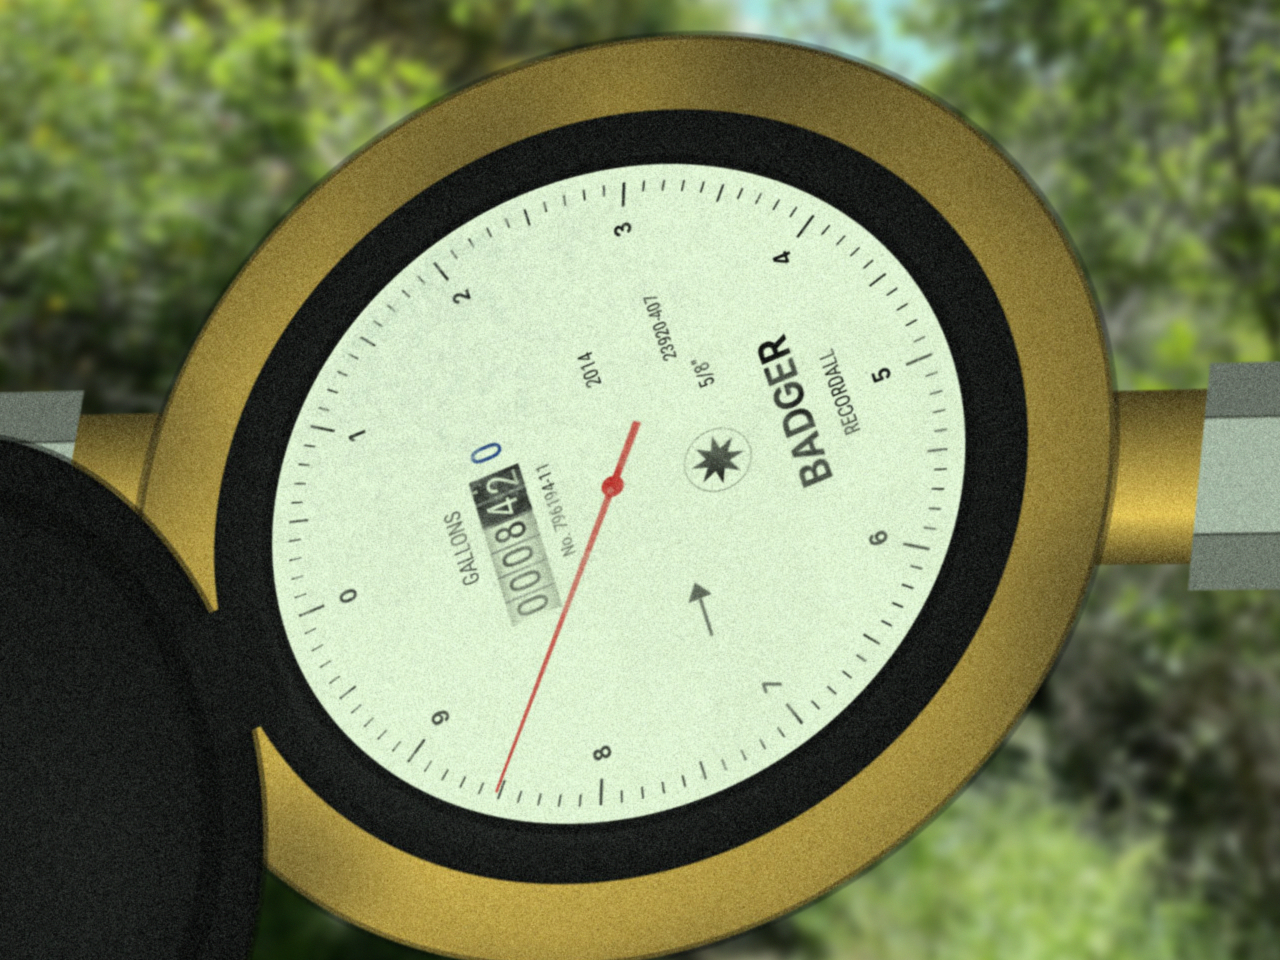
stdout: 8418.5 gal
